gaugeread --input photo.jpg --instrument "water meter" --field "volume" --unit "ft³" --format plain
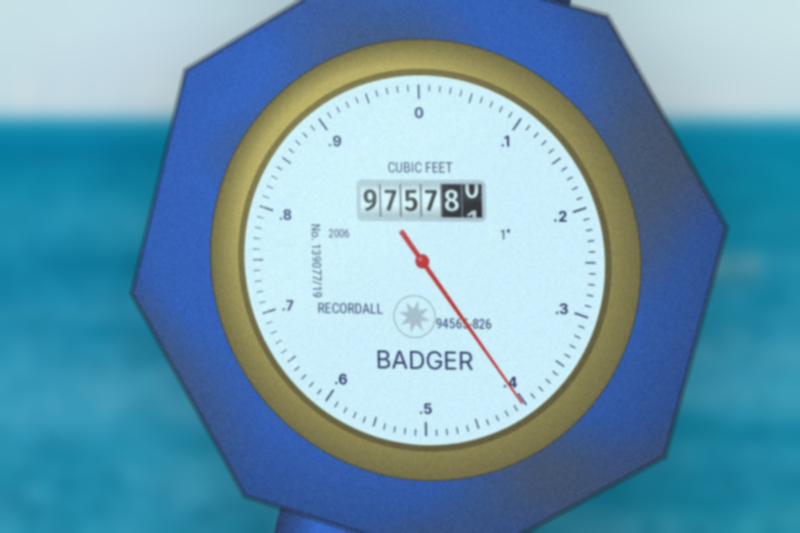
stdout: 975780.40 ft³
